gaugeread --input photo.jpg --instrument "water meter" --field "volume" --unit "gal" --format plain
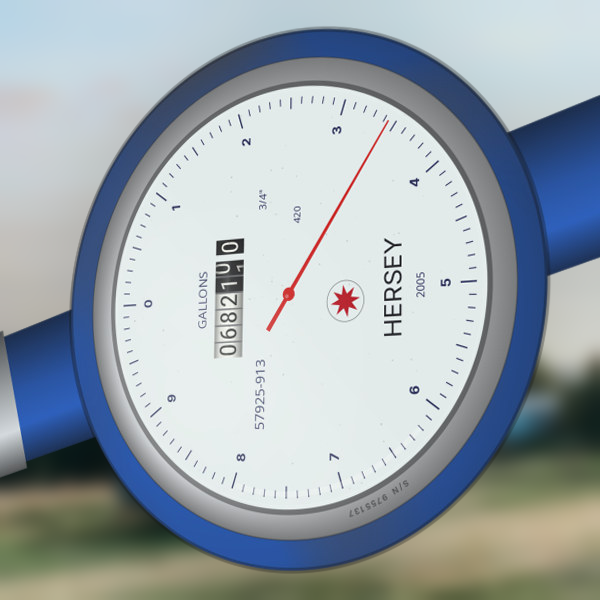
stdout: 682103.4 gal
